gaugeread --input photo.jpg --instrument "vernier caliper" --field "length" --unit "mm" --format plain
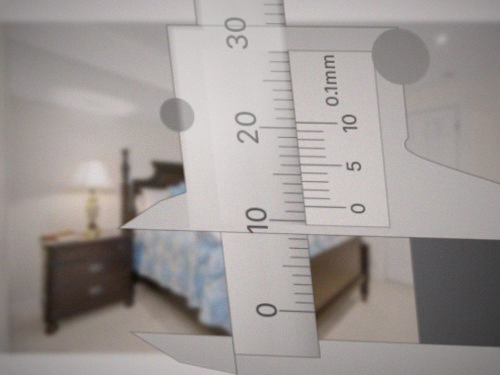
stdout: 11.6 mm
